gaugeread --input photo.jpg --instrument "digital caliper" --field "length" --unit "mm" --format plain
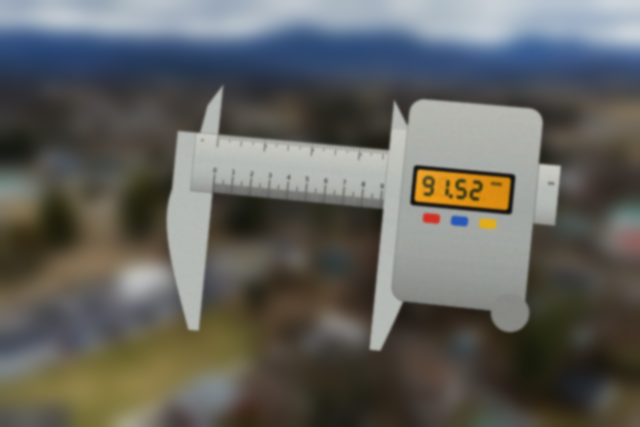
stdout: 91.52 mm
